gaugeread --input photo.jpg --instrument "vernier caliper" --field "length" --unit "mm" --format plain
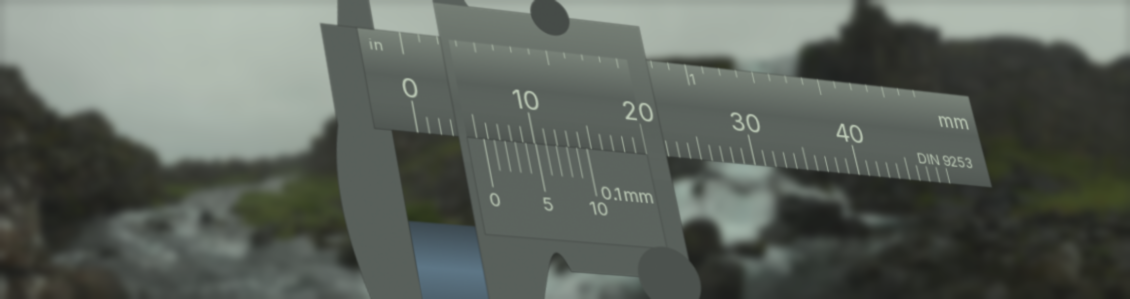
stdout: 5.6 mm
